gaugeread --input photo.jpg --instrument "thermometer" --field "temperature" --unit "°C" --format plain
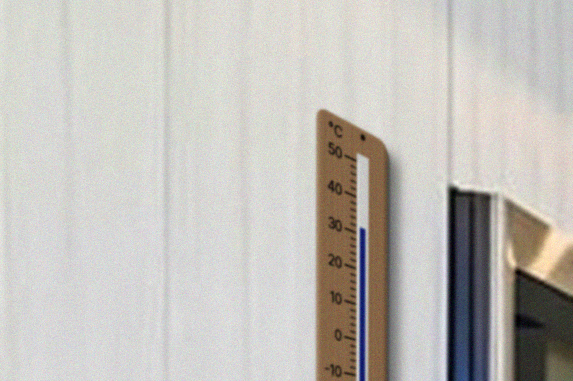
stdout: 32 °C
